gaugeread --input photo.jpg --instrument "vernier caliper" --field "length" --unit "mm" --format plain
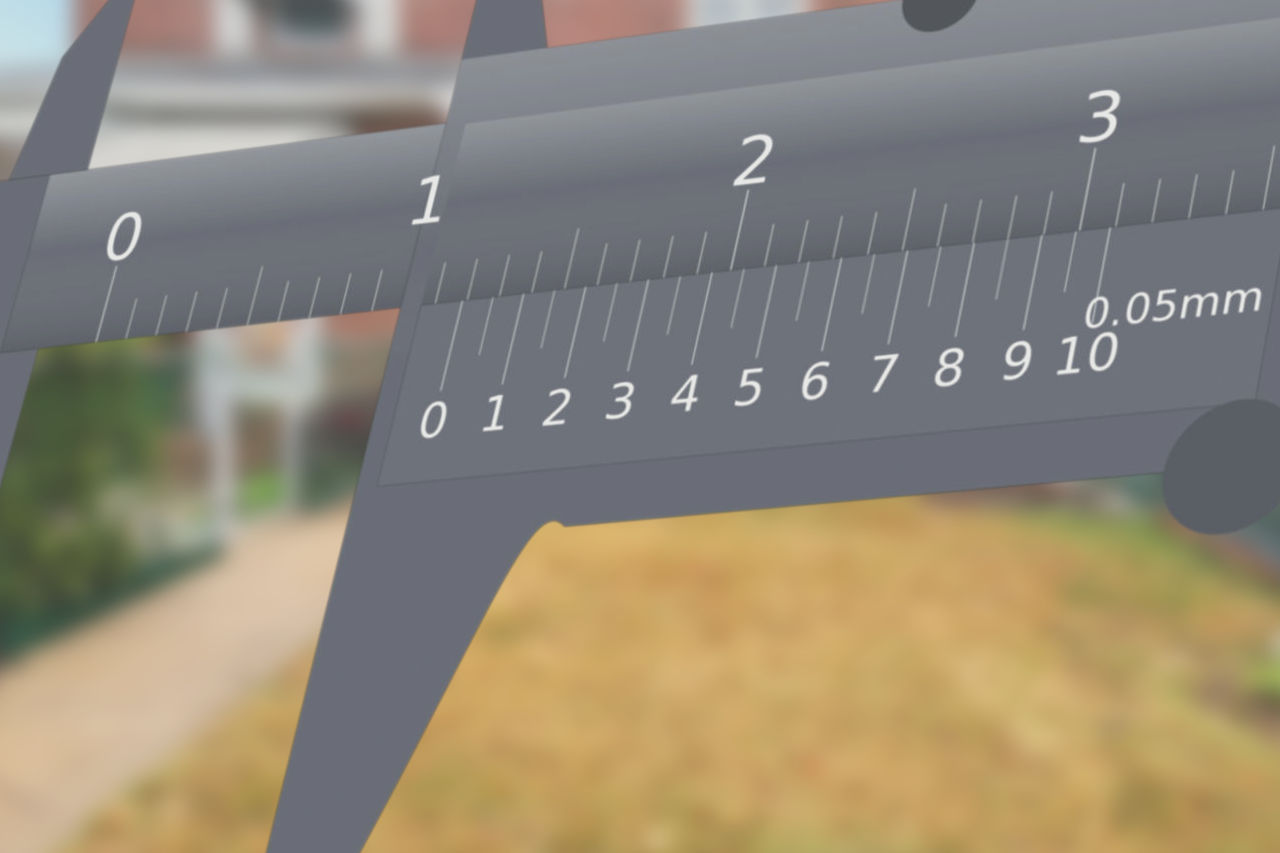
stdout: 11.85 mm
